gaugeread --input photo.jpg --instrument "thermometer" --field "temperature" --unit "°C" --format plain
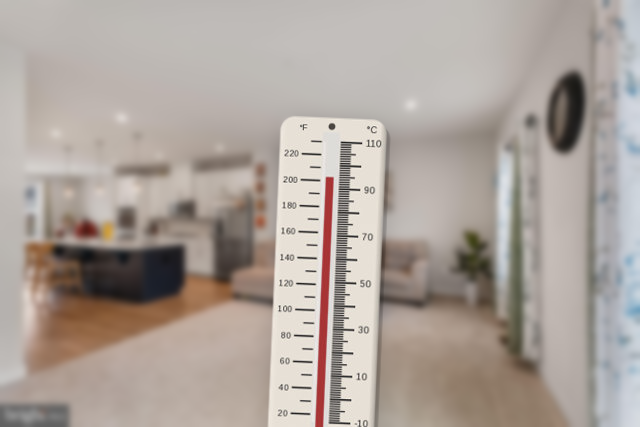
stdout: 95 °C
